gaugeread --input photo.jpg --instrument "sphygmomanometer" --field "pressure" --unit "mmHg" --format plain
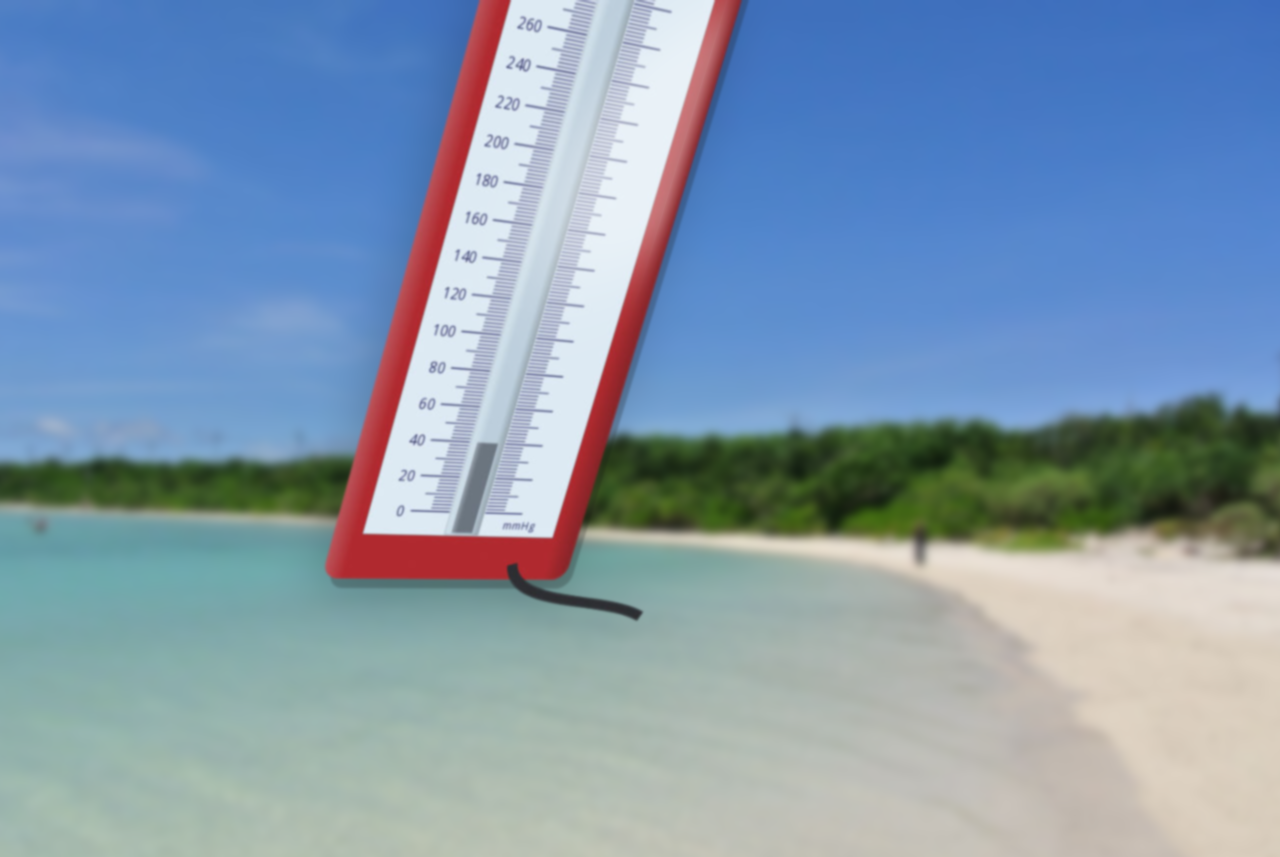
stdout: 40 mmHg
